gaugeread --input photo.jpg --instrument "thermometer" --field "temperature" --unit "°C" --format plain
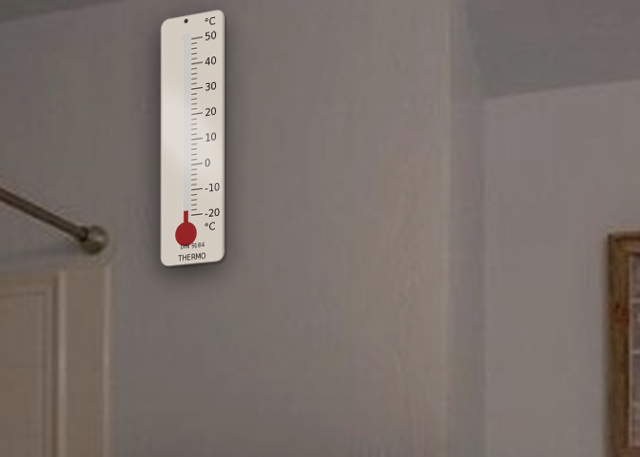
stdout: -18 °C
